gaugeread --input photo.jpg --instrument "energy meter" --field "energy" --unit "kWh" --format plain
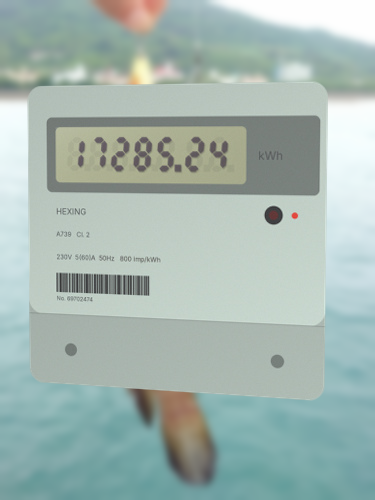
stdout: 17285.24 kWh
